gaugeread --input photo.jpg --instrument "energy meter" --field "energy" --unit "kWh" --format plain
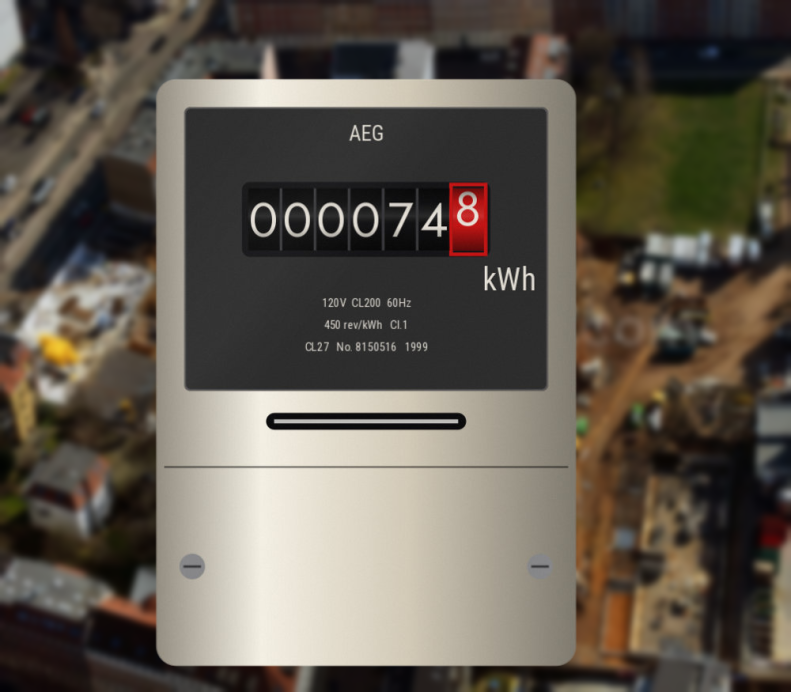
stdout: 74.8 kWh
